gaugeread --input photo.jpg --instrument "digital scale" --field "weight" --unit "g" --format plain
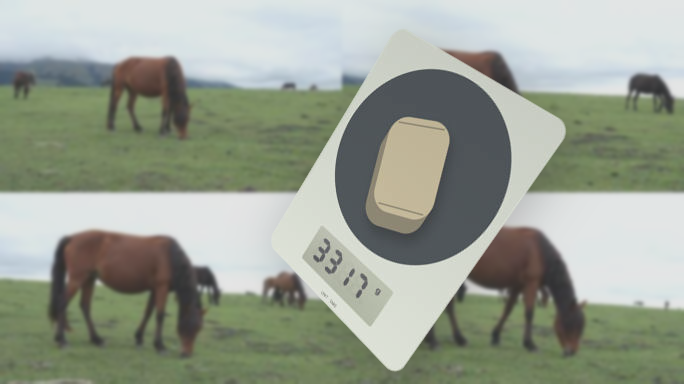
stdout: 3317 g
